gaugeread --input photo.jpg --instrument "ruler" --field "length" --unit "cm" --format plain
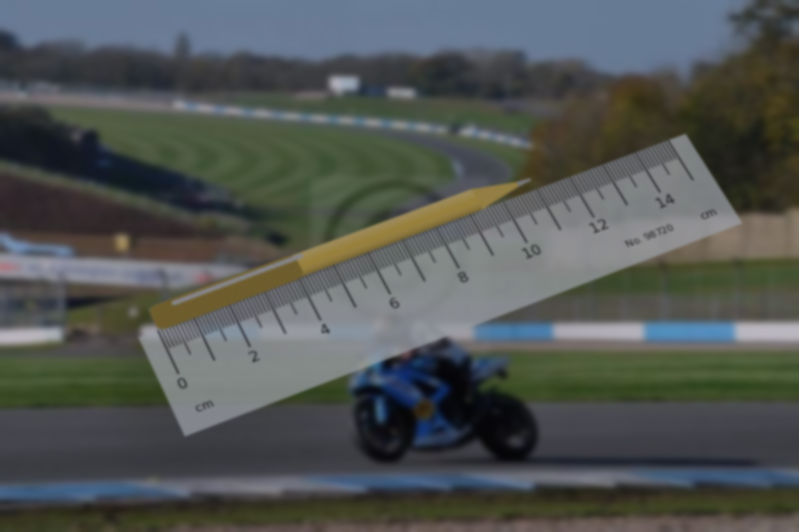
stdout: 11 cm
